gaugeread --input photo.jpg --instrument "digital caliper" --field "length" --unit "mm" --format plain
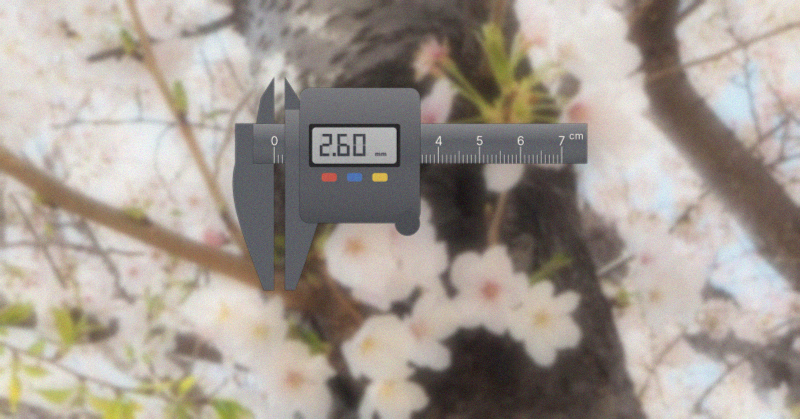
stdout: 2.60 mm
